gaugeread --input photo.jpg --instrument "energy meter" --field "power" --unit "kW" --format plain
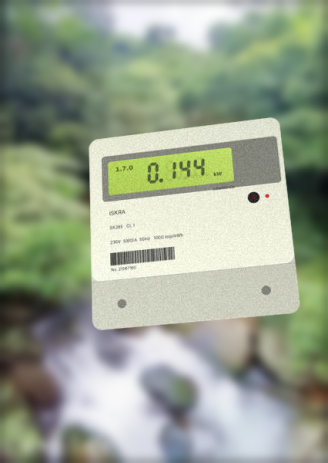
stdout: 0.144 kW
